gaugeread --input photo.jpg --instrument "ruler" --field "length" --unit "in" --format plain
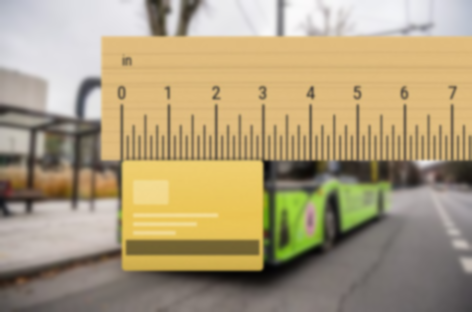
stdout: 3 in
